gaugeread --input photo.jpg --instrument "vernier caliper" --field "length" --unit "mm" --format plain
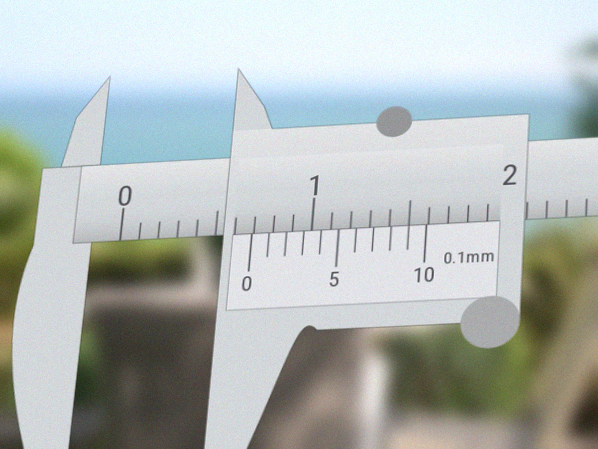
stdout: 6.9 mm
